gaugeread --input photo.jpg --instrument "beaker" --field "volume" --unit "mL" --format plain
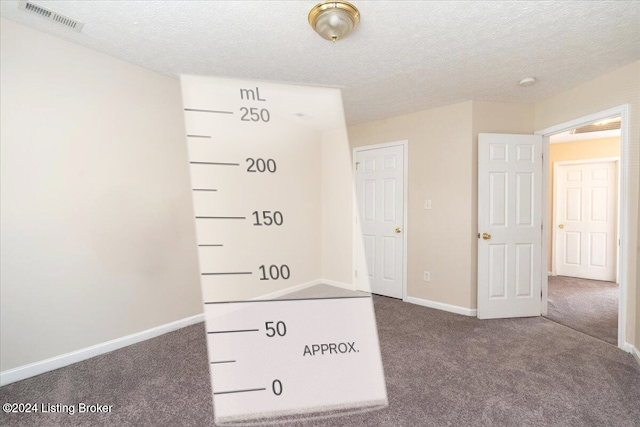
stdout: 75 mL
